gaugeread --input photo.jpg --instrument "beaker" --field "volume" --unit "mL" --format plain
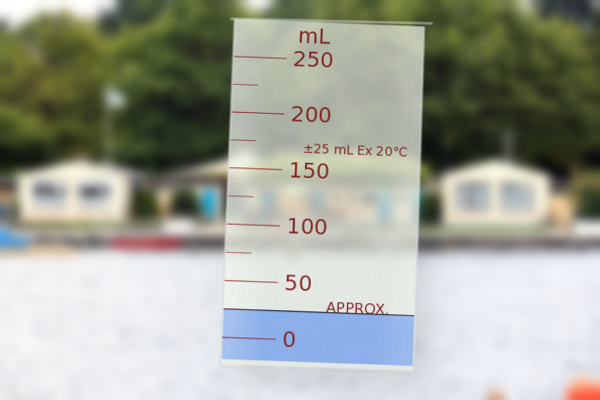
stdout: 25 mL
